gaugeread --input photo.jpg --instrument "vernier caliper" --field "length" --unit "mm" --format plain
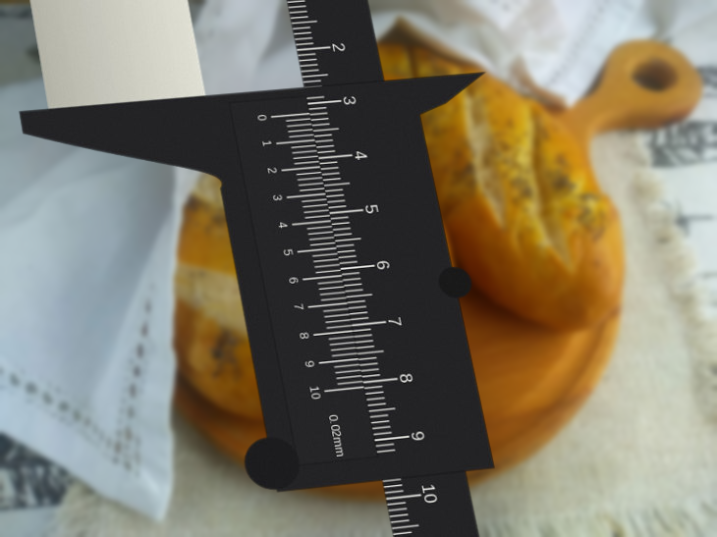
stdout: 31.8 mm
